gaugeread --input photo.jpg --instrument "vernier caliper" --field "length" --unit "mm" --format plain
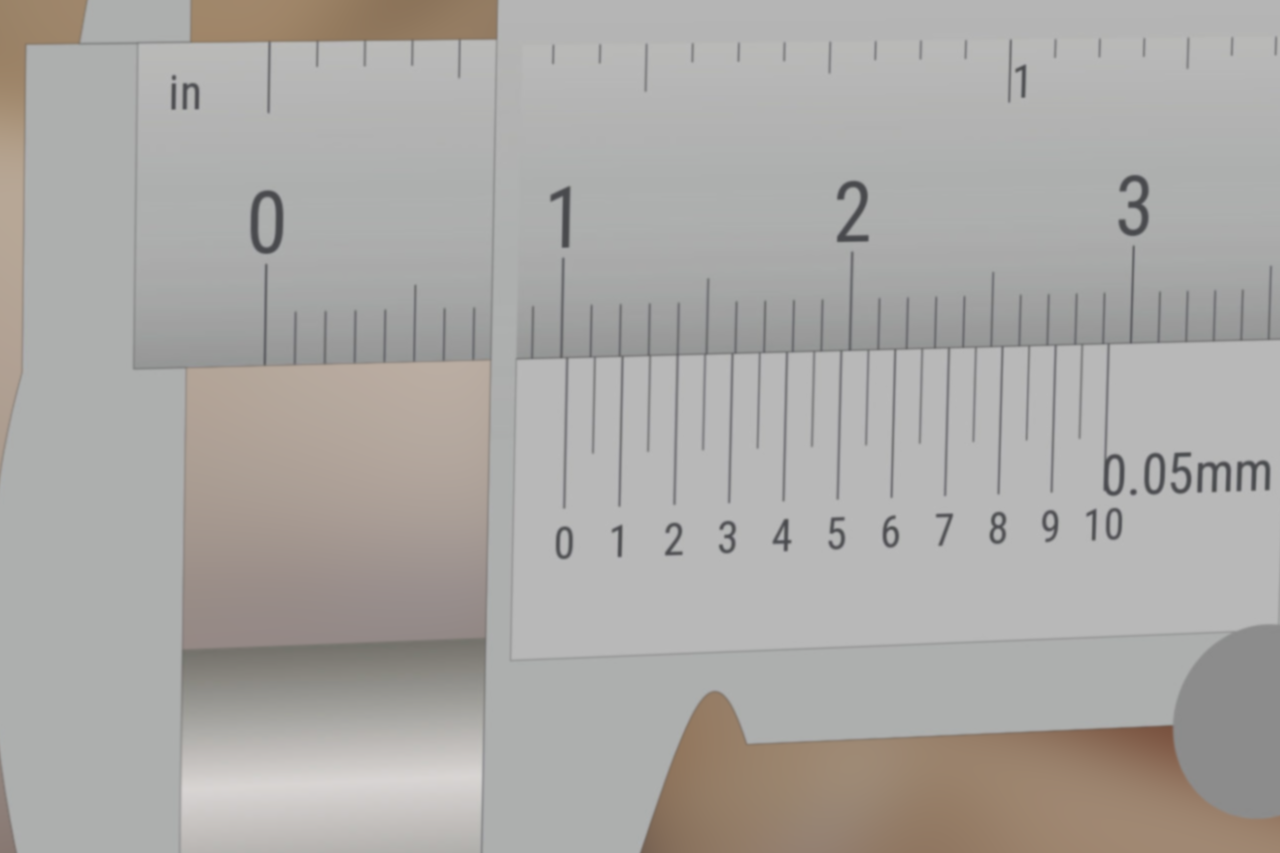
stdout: 10.2 mm
